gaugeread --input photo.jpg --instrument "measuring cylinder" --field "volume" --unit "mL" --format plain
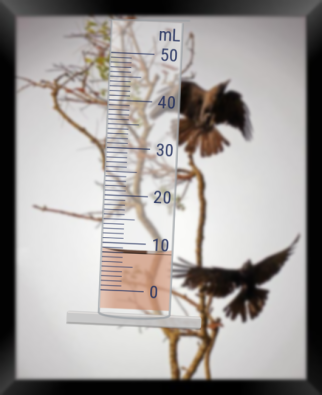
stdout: 8 mL
